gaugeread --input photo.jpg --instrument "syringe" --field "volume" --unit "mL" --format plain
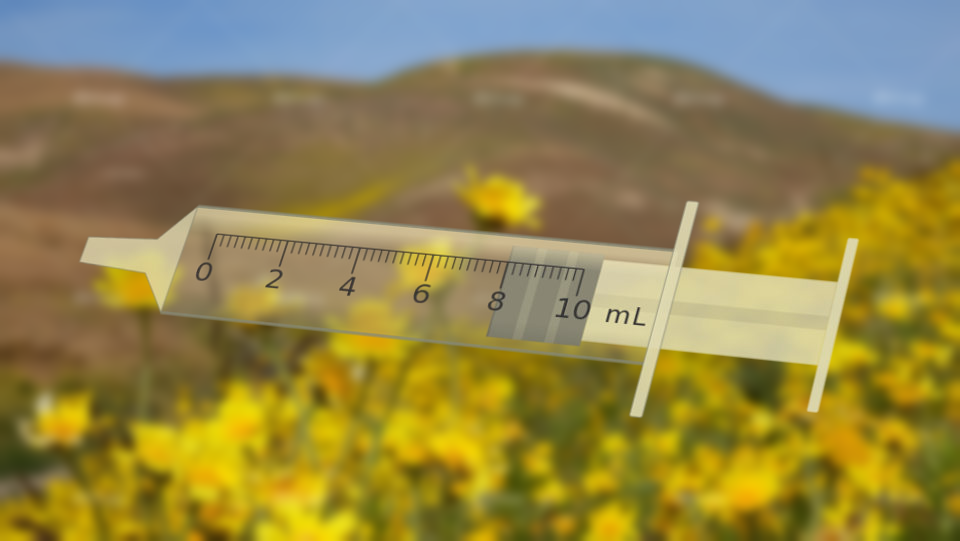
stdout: 8 mL
